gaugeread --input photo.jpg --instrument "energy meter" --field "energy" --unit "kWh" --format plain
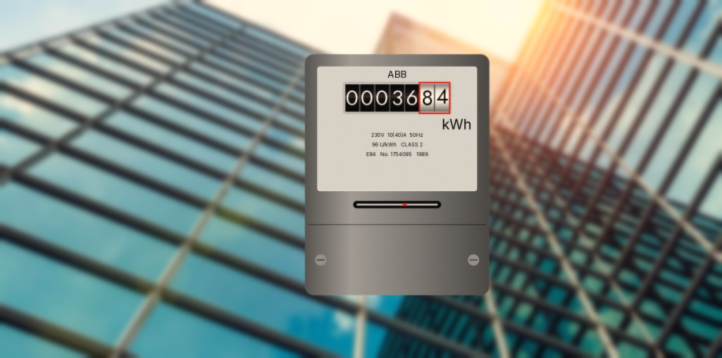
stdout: 36.84 kWh
